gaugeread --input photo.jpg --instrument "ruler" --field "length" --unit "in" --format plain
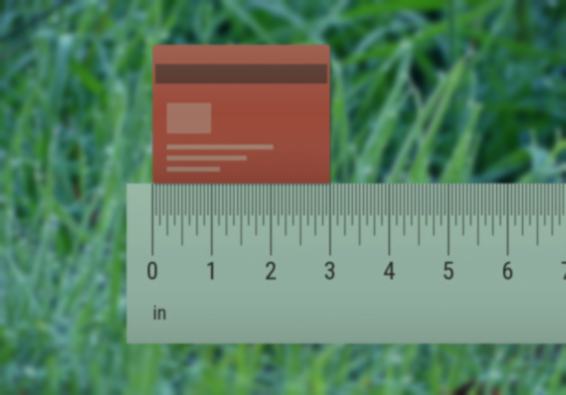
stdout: 3 in
